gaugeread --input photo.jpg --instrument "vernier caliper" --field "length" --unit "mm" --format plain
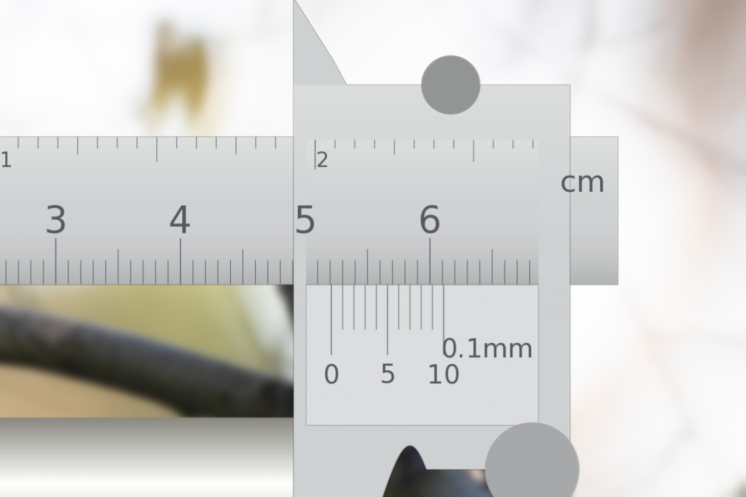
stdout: 52.1 mm
